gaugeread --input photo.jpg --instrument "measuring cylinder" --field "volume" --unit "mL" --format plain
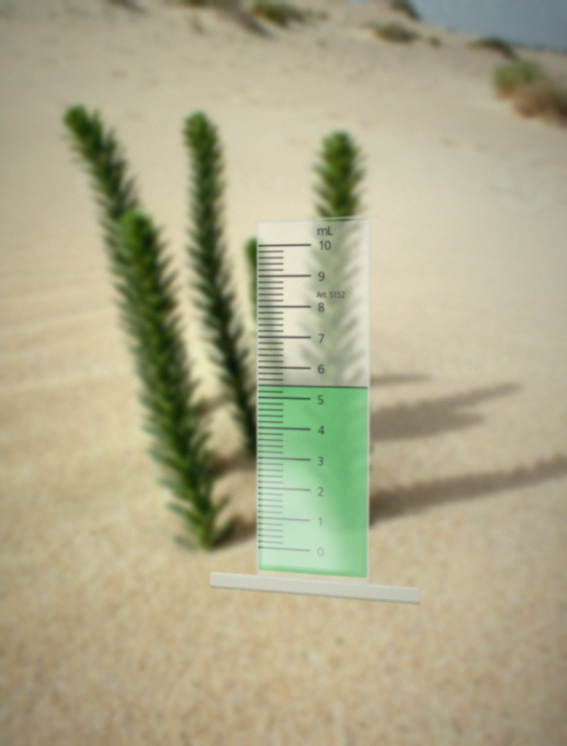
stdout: 5.4 mL
